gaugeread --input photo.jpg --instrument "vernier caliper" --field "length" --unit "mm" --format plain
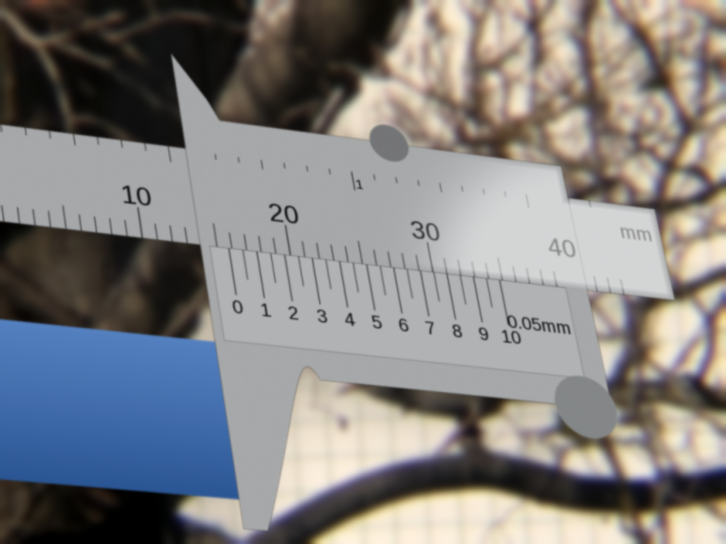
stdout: 15.8 mm
